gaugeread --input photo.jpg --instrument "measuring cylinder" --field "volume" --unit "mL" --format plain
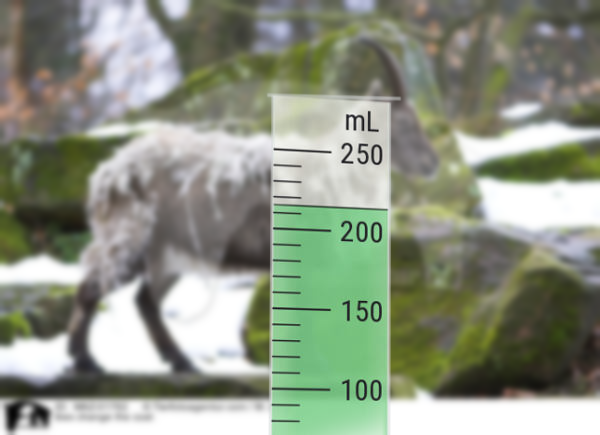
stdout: 215 mL
